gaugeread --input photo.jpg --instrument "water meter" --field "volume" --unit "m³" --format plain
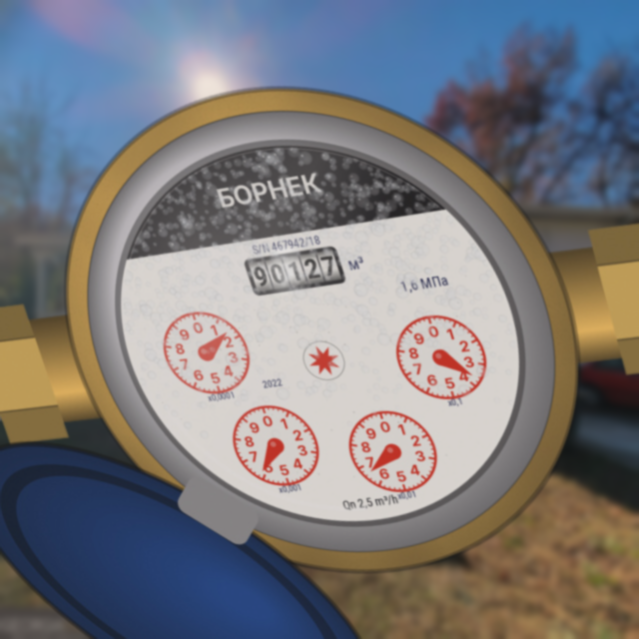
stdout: 90127.3661 m³
